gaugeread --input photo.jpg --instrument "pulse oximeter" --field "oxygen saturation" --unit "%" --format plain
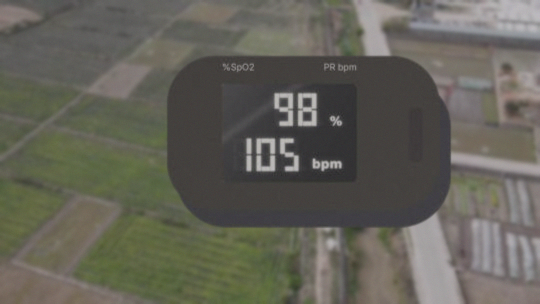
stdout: 98 %
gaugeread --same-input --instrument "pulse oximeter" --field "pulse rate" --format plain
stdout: 105 bpm
